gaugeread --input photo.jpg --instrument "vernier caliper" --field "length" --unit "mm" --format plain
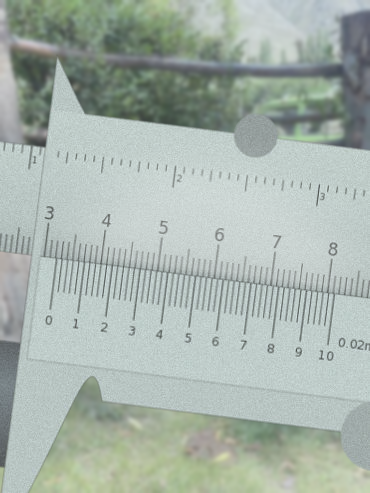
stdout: 32.2 mm
